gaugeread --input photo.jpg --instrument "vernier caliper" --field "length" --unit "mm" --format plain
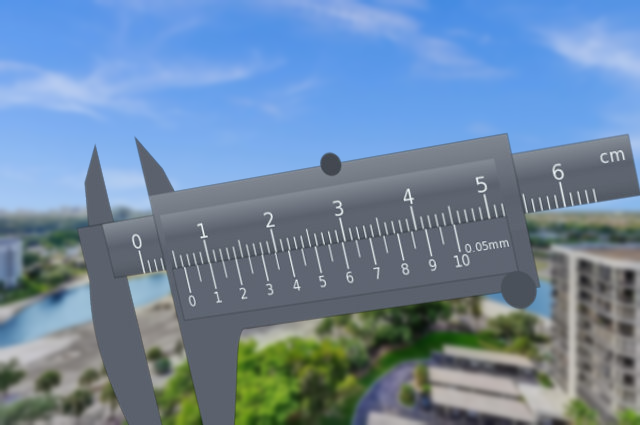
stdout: 6.2 mm
